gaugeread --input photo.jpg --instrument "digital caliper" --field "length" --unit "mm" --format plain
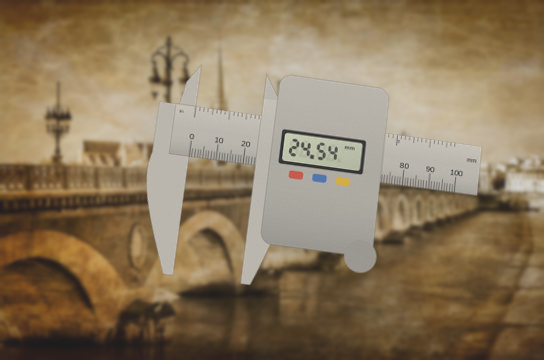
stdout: 24.54 mm
